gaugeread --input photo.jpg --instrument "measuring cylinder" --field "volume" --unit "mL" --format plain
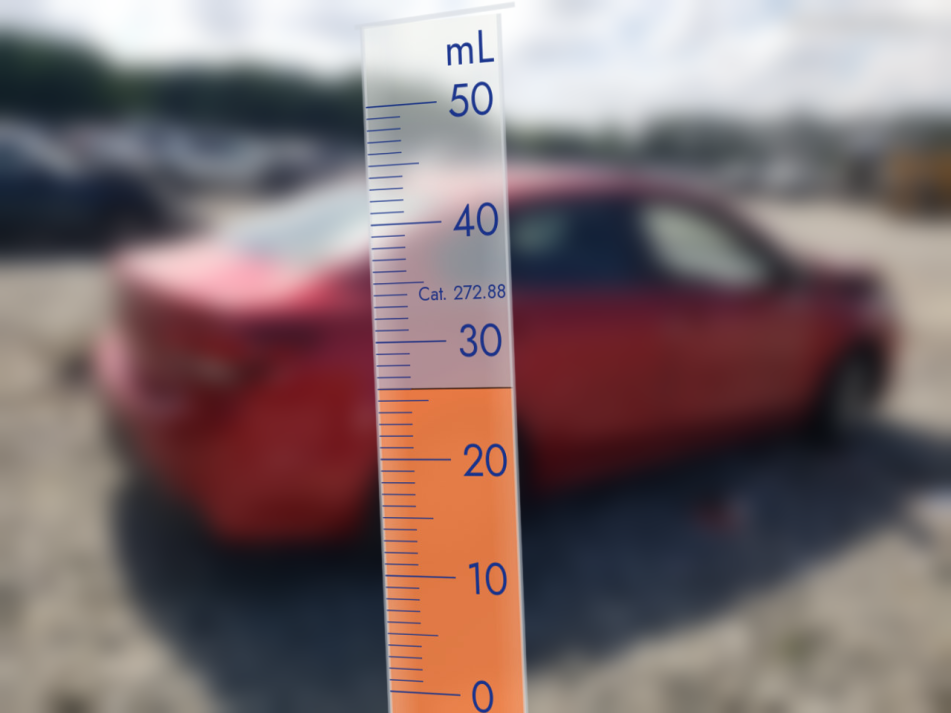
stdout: 26 mL
